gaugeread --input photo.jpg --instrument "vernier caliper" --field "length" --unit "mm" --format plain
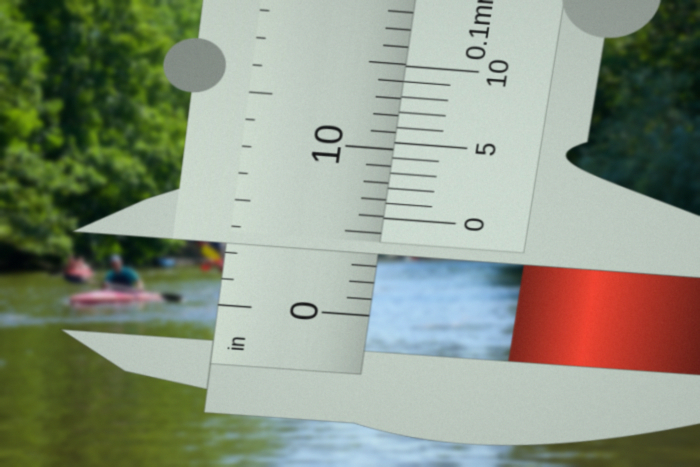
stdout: 5.9 mm
